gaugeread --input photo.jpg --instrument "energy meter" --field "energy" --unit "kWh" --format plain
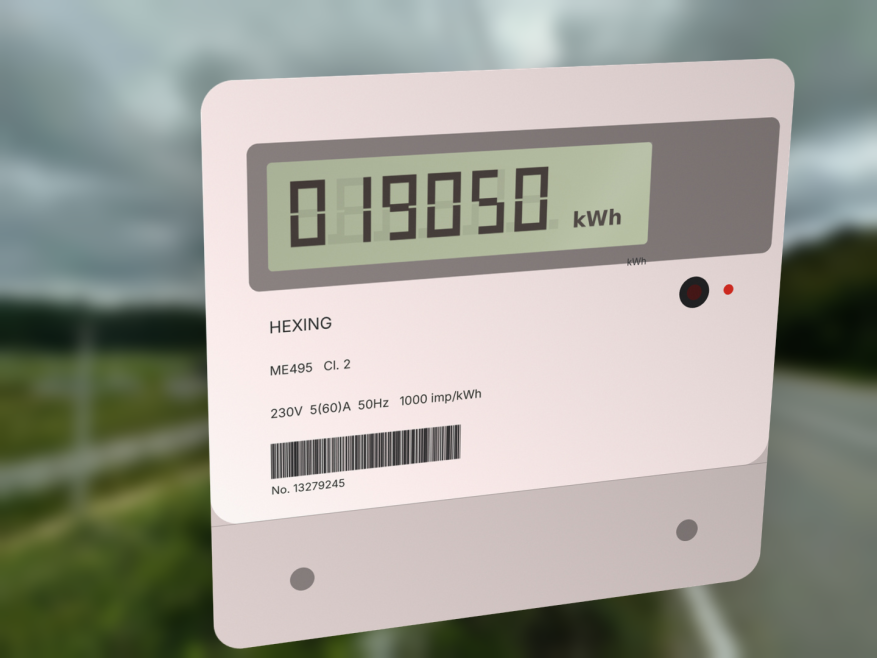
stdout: 19050 kWh
